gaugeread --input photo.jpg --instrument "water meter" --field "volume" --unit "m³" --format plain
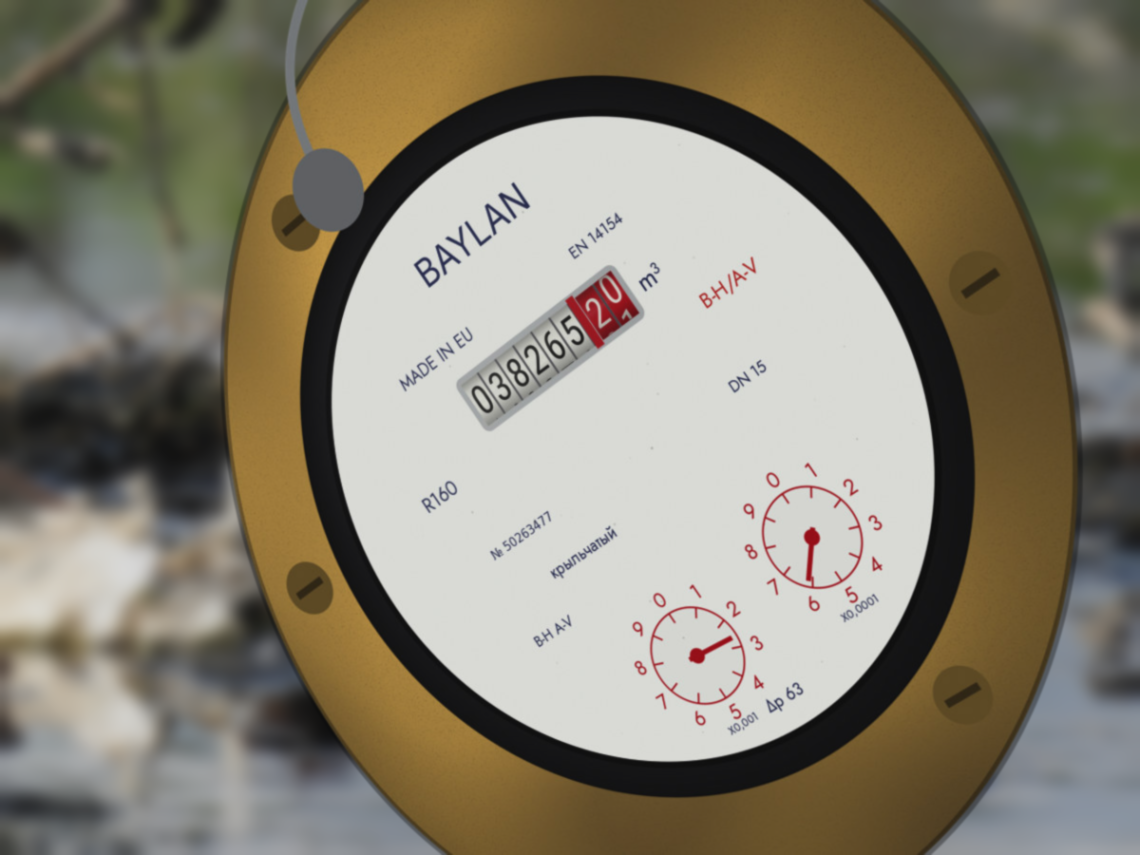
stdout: 38265.2026 m³
